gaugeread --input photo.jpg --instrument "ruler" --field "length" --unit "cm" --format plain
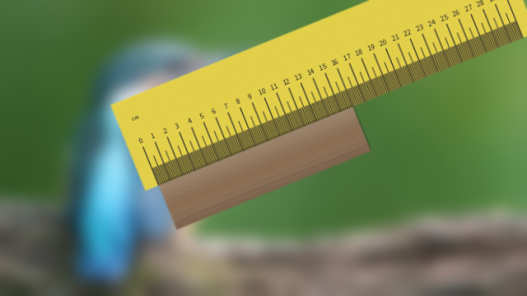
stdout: 16 cm
